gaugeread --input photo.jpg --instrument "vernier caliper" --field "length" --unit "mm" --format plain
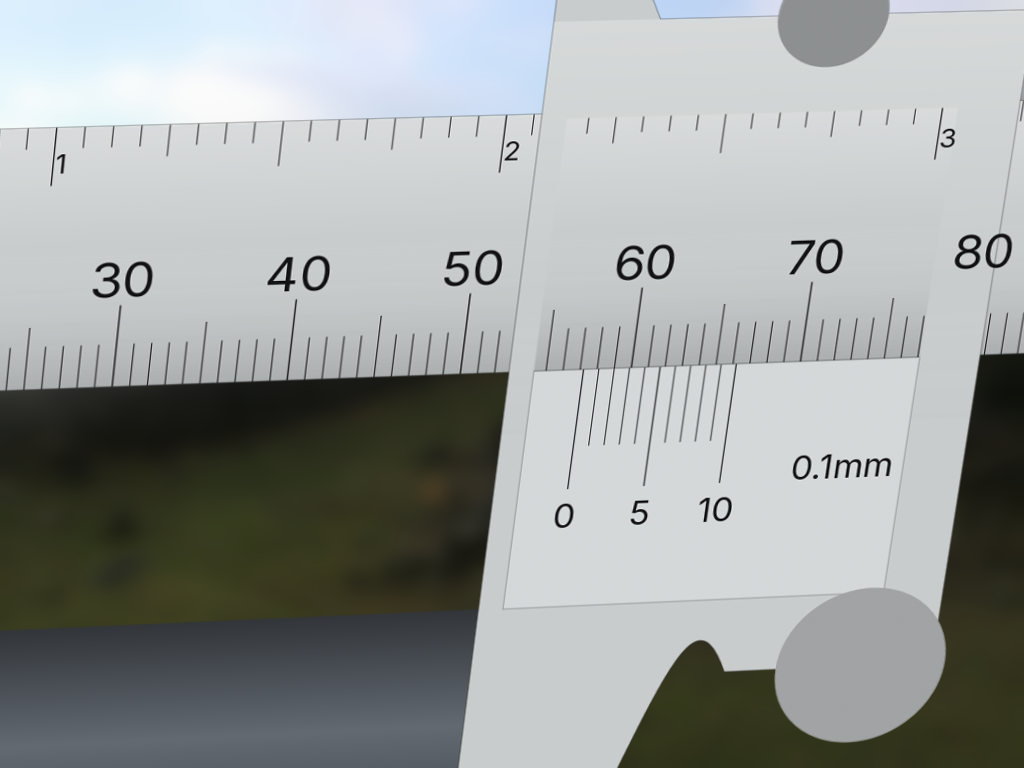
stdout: 57.2 mm
